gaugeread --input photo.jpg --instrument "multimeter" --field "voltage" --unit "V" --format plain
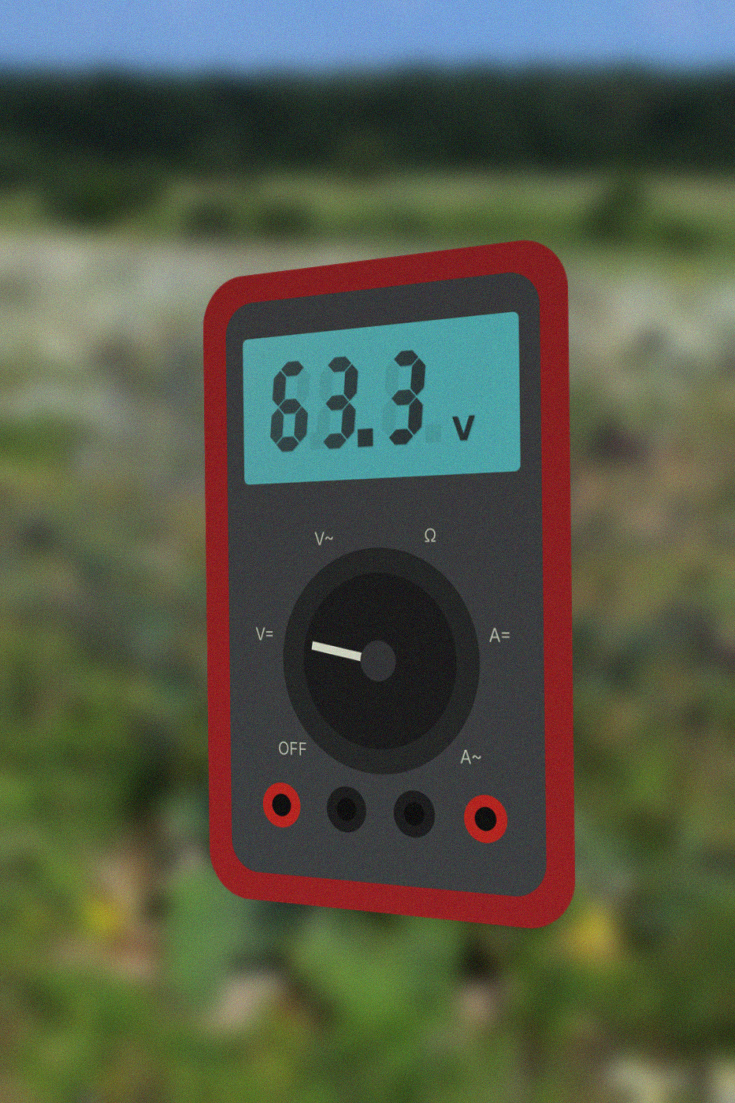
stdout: 63.3 V
